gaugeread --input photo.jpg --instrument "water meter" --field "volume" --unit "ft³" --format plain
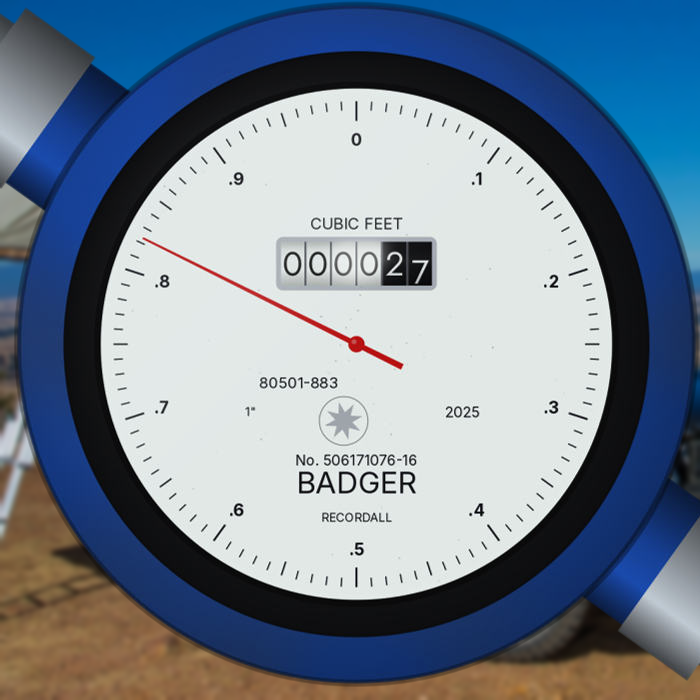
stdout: 26.82 ft³
